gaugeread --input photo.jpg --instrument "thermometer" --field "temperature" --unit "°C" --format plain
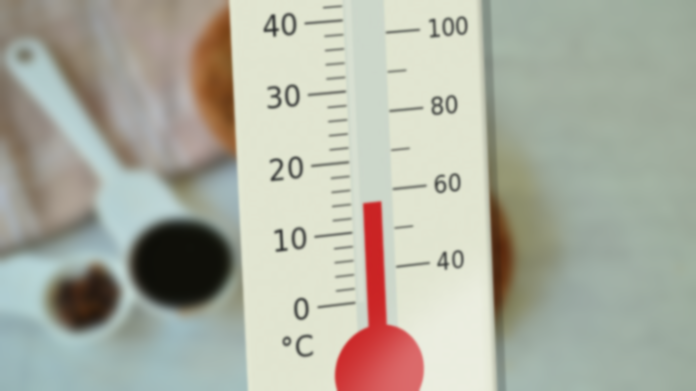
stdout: 14 °C
